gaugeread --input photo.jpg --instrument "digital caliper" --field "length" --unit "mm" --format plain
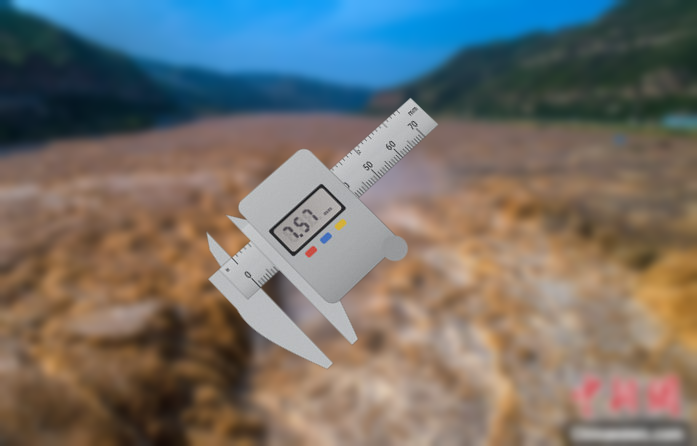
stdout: 7.57 mm
